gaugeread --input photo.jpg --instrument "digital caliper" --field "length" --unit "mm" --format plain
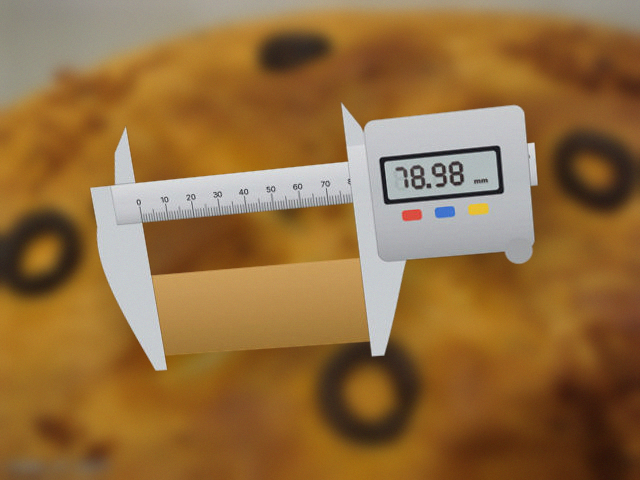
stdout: 78.98 mm
